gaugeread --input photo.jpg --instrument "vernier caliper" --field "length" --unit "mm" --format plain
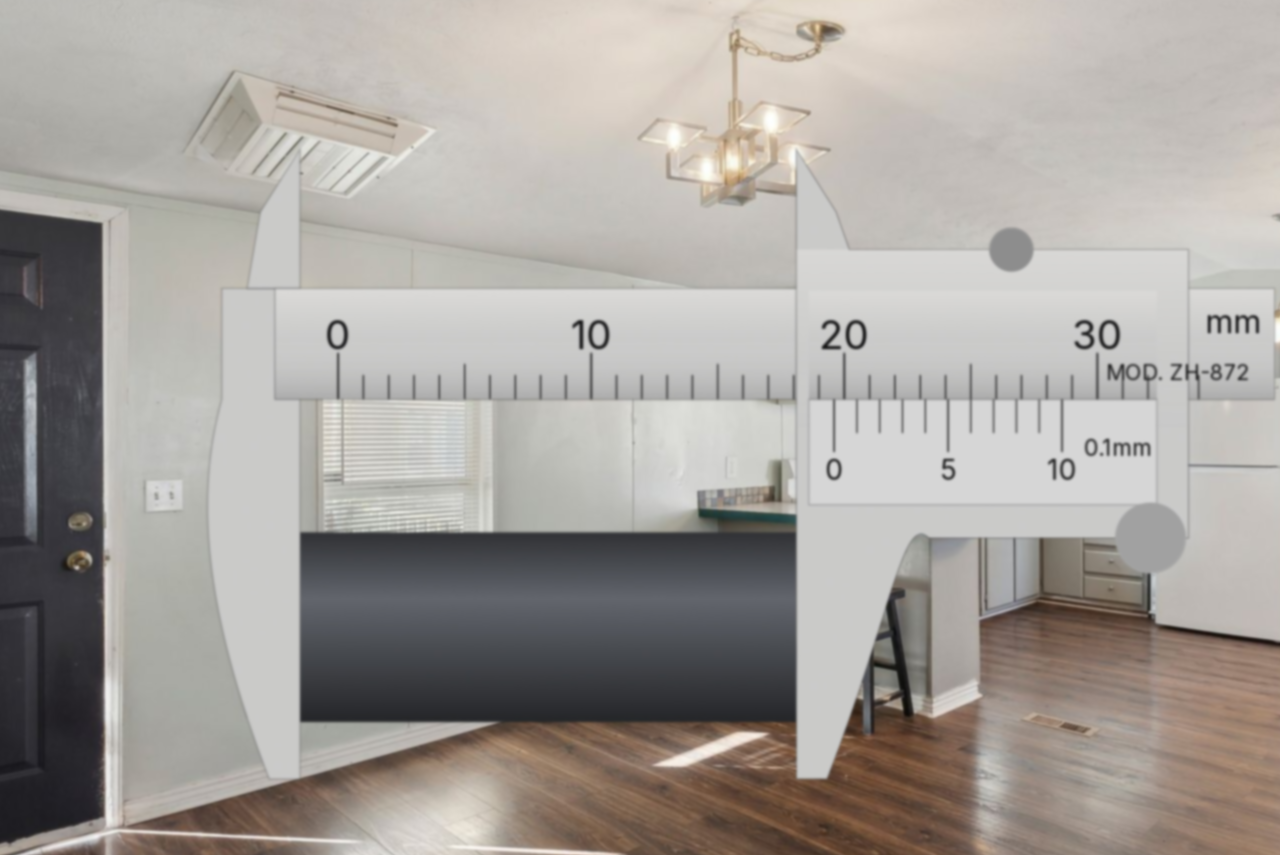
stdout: 19.6 mm
